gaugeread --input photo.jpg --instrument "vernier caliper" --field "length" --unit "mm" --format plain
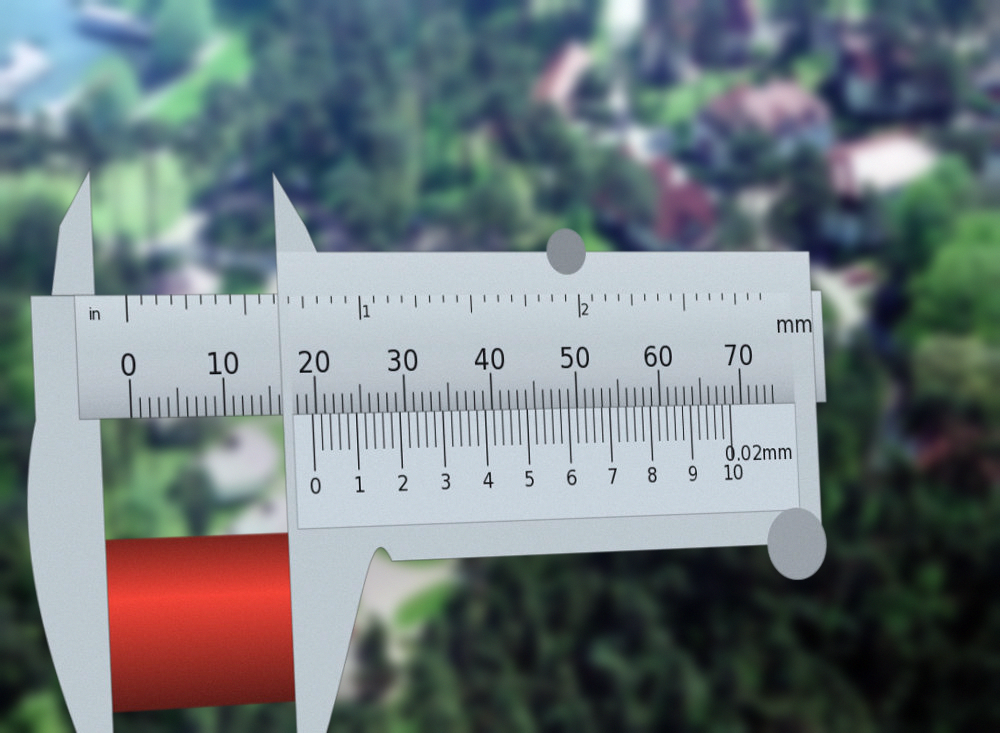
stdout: 19.6 mm
